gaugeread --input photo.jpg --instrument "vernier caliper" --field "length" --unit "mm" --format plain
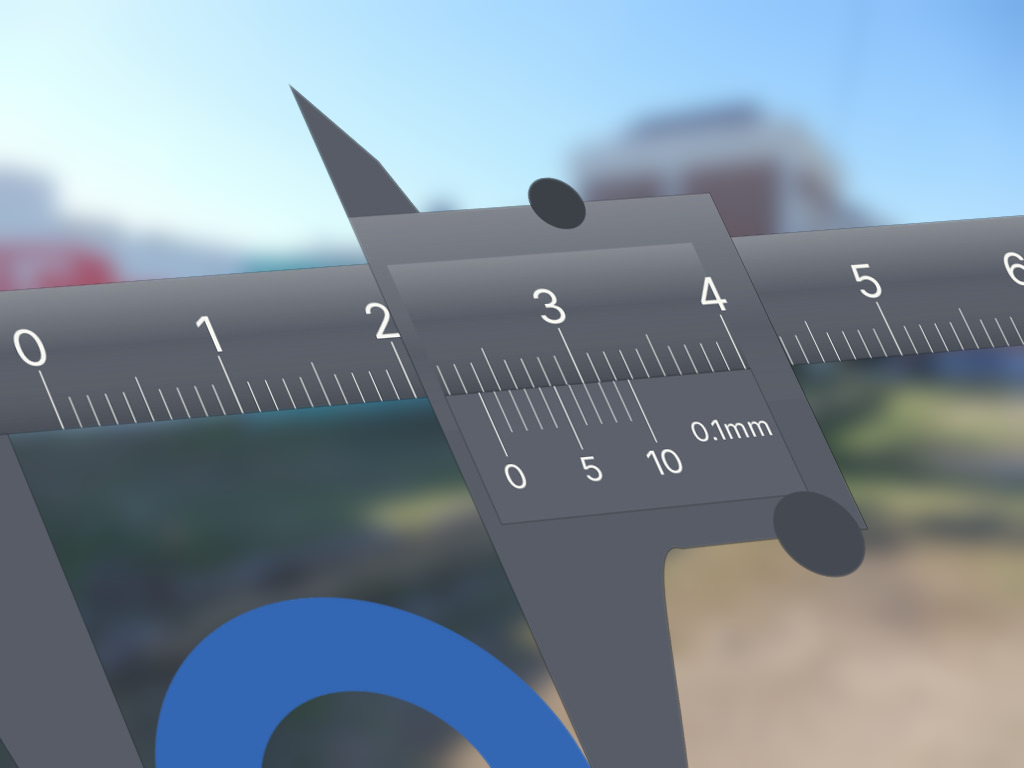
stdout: 23.7 mm
